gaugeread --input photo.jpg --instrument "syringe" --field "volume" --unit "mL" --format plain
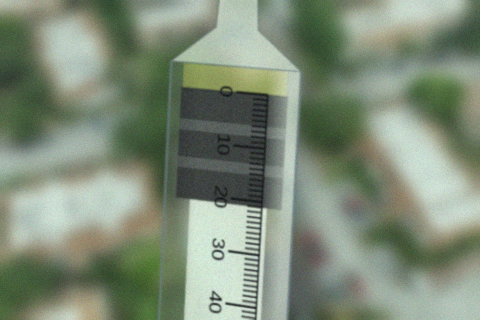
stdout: 0 mL
